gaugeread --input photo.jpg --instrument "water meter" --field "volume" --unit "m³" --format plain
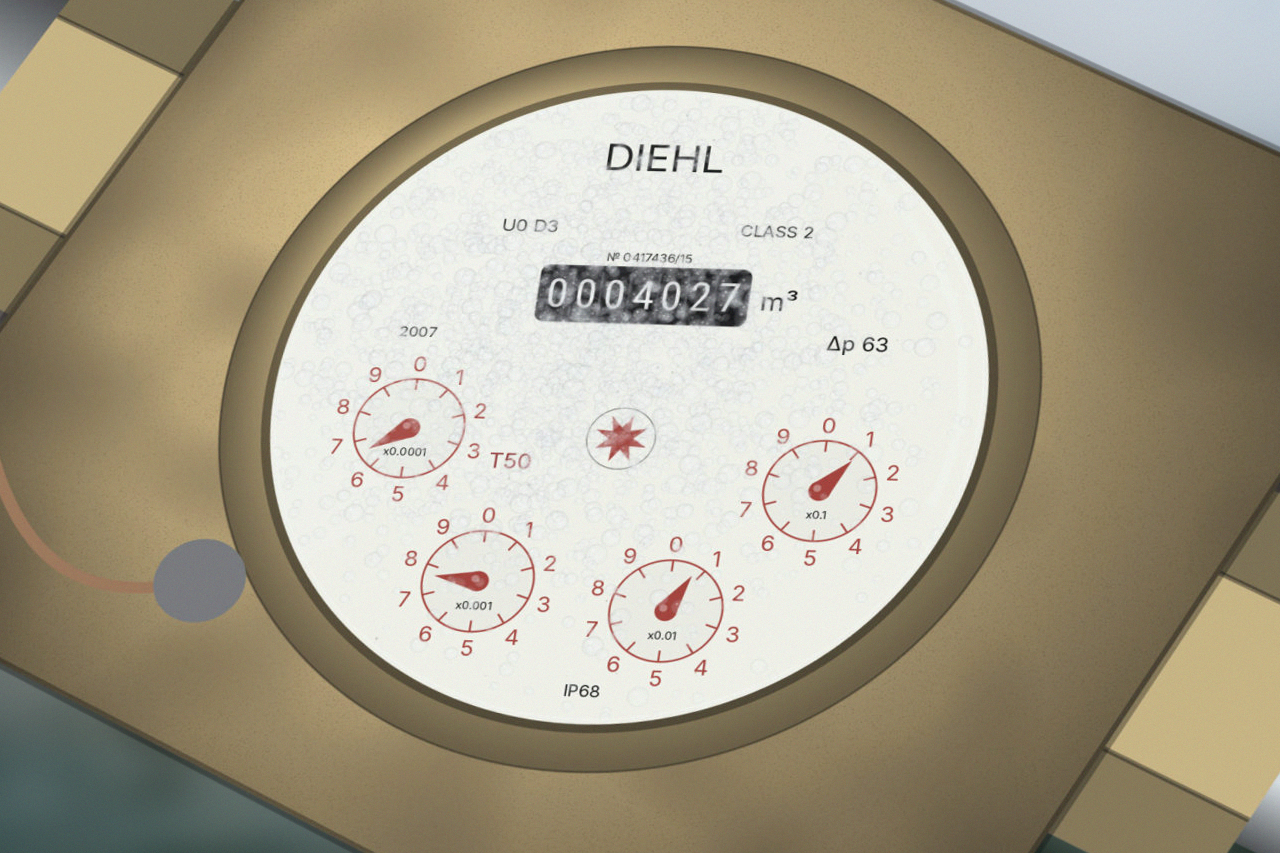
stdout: 4027.1076 m³
